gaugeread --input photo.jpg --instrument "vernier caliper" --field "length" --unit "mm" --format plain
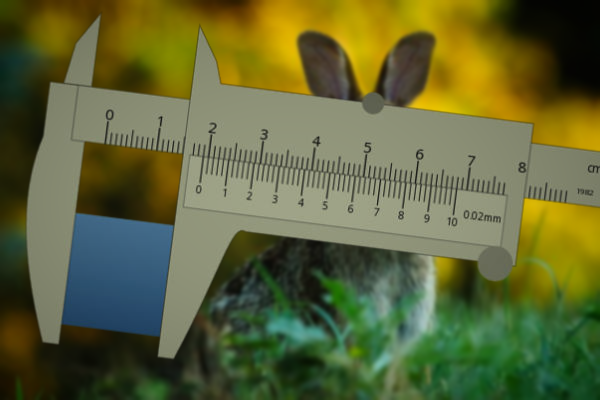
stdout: 19.0 mm
